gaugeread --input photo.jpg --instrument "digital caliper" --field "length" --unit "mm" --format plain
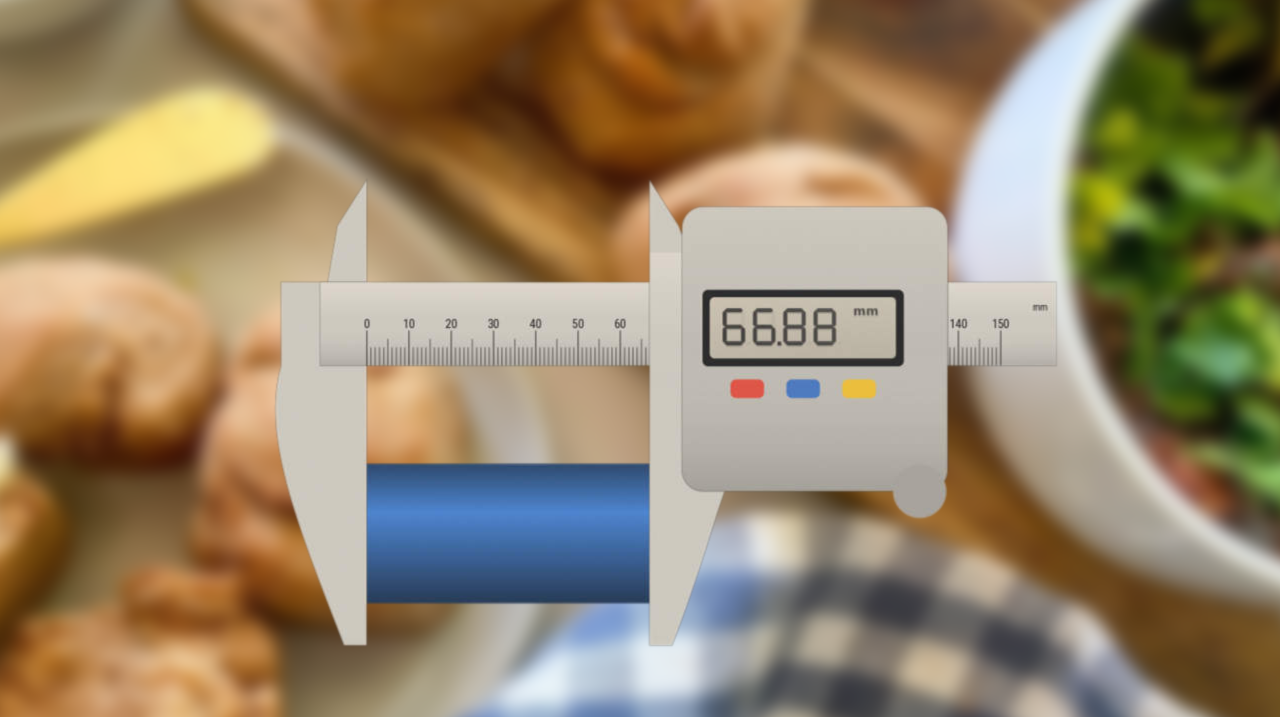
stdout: 66.88 mm
